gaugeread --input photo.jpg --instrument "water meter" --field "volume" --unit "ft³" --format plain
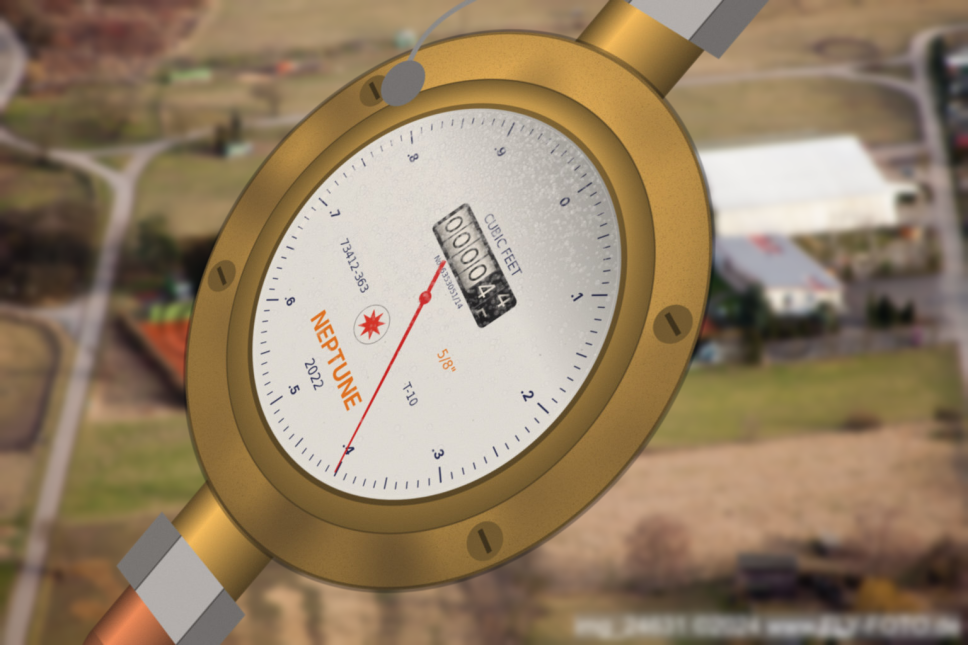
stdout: 44.40 ft³
